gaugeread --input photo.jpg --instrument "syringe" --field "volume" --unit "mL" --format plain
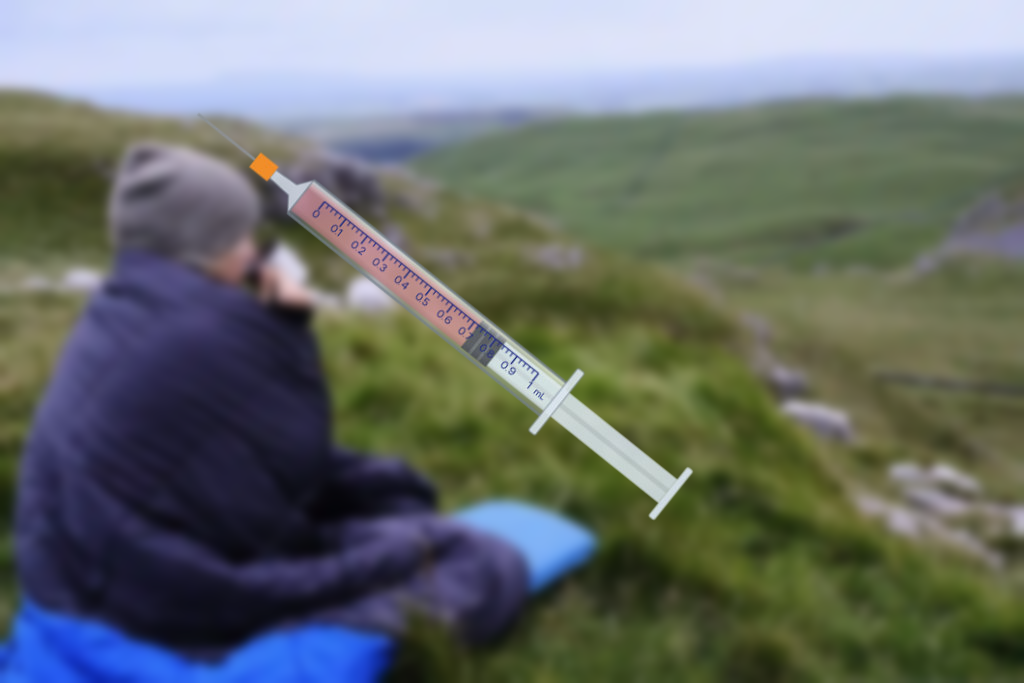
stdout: 0.72 mL
